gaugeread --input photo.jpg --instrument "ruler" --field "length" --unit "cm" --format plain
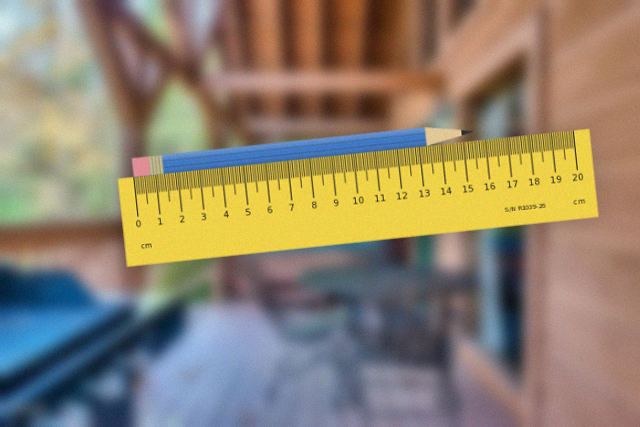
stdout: 15.5 cm
